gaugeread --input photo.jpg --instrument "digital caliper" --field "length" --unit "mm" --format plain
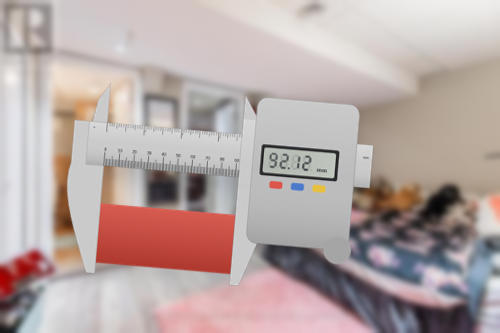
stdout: 92.12 mm
